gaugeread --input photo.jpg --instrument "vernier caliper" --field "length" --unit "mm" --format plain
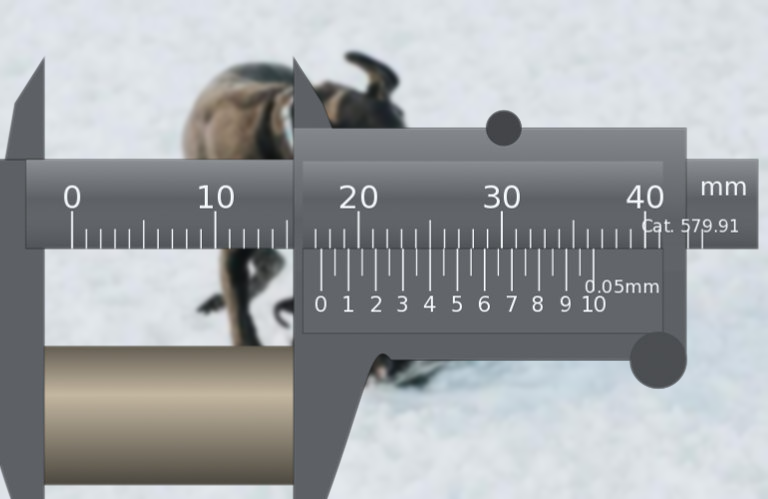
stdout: 17.4 mm
